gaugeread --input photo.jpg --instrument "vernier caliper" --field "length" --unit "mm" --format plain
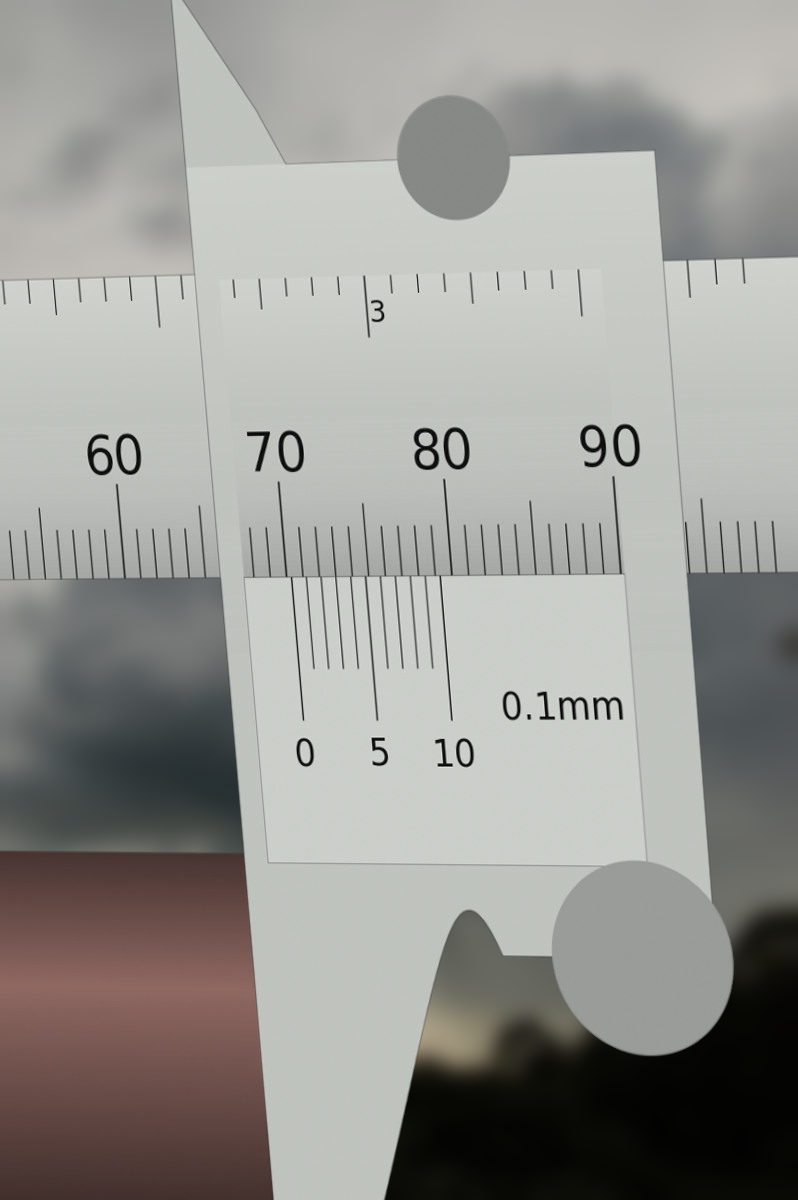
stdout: 70.3 mm
